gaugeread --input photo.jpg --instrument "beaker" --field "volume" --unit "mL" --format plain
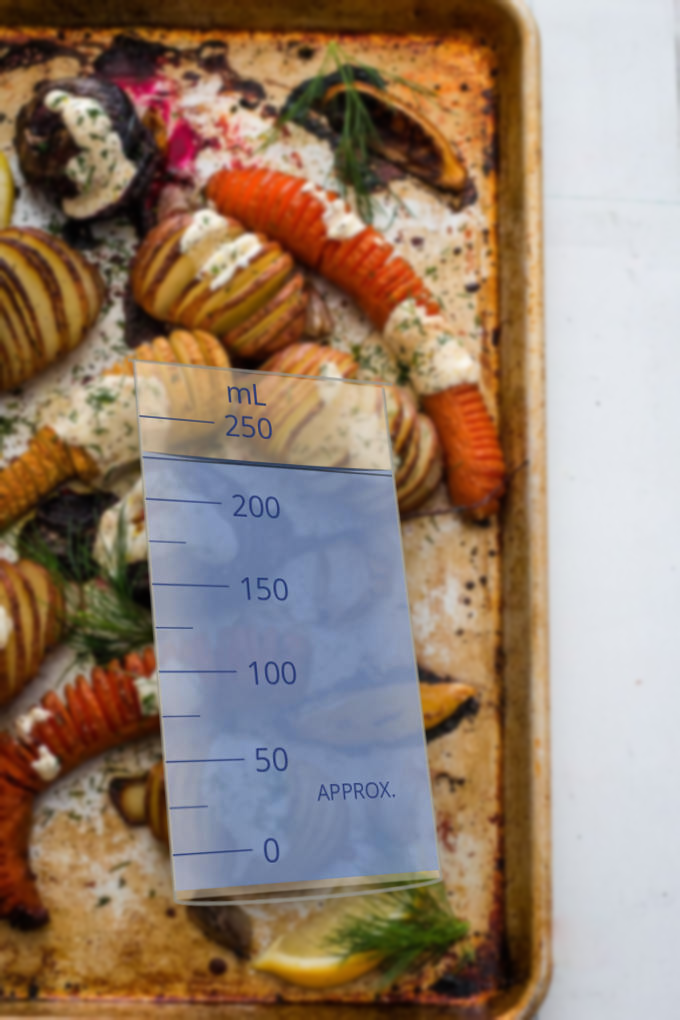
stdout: 225 mL
